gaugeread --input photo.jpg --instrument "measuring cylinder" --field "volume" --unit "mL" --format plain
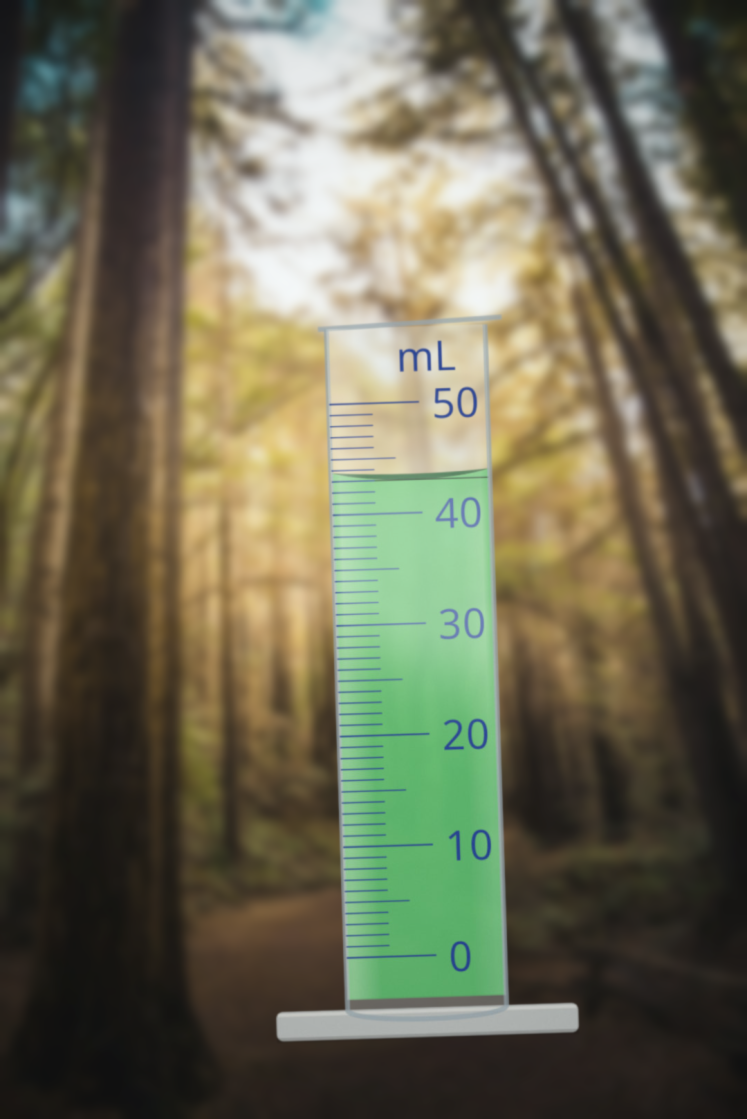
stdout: 43 mL
